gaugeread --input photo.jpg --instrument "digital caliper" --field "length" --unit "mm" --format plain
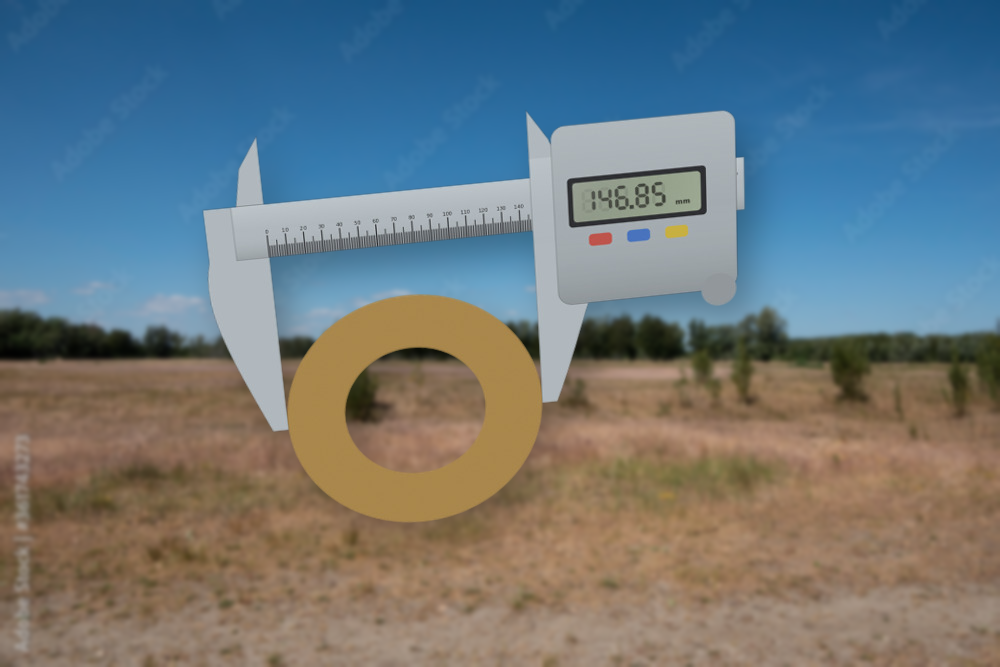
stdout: 146.85 mm
